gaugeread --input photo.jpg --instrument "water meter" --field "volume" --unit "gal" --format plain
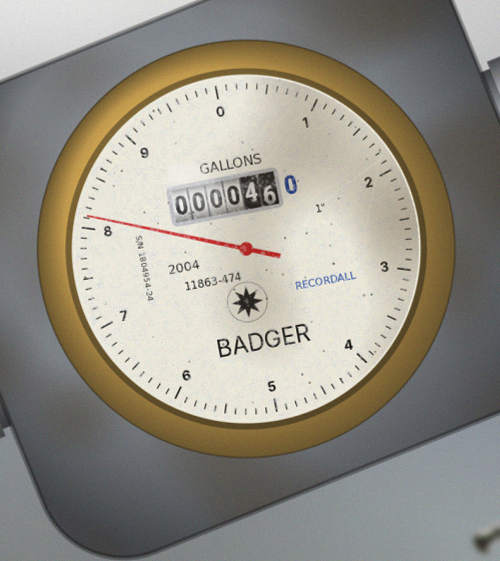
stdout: 458.1 gal
